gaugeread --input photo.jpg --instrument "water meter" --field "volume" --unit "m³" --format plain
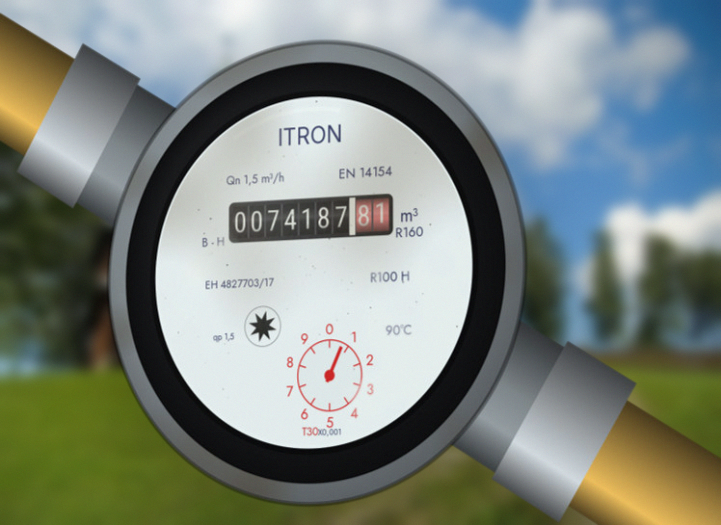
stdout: 74187.810 m³
